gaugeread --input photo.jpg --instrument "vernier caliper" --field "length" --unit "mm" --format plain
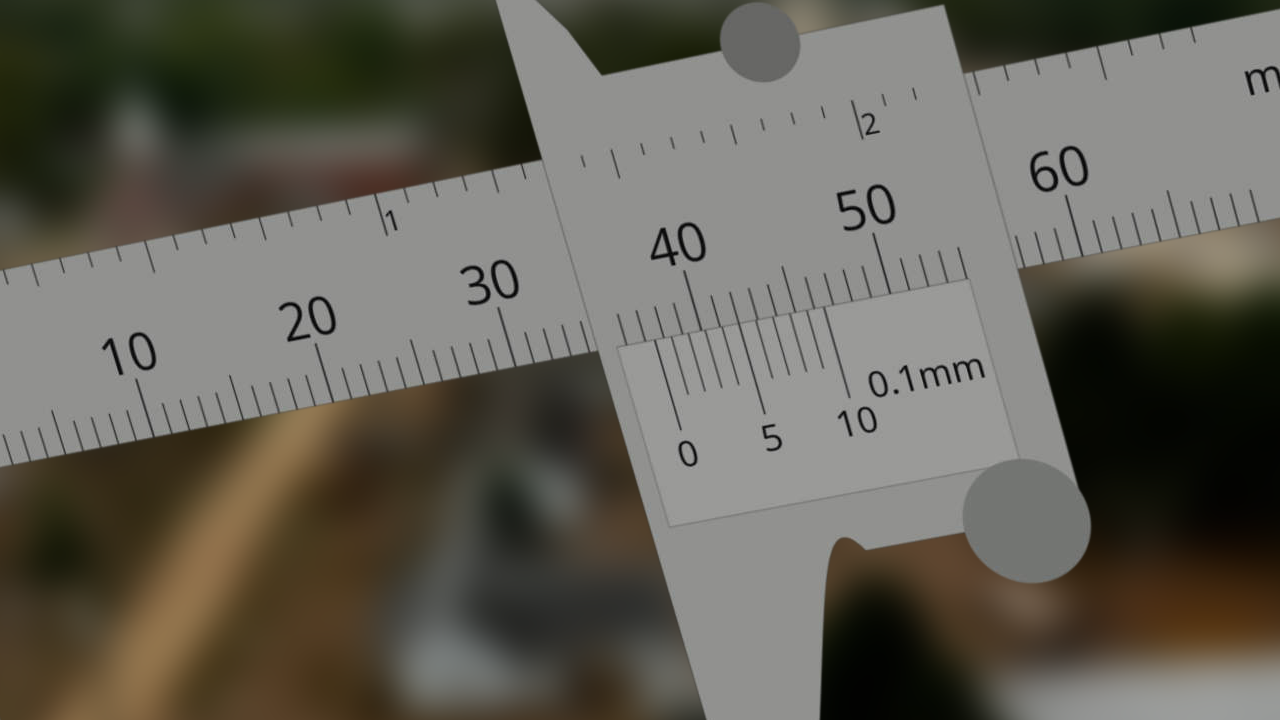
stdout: 37.5 mm
